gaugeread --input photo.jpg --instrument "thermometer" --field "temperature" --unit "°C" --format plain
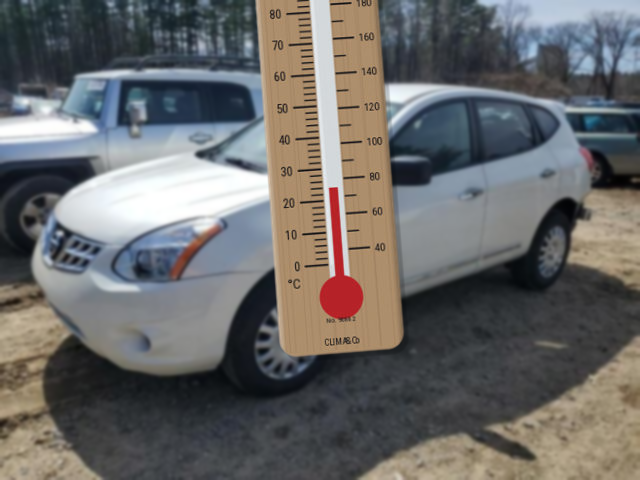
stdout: 24 °C
